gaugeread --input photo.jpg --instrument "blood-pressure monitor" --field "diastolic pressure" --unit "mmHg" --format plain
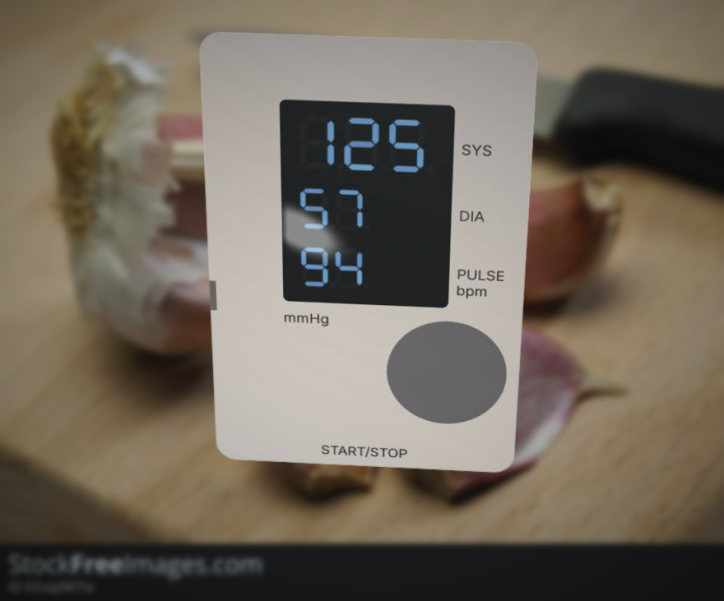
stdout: 57 mmHg
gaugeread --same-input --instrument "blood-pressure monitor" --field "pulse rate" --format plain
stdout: 94 bpm
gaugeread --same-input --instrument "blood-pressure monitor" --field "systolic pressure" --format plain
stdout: 125 mmHg
